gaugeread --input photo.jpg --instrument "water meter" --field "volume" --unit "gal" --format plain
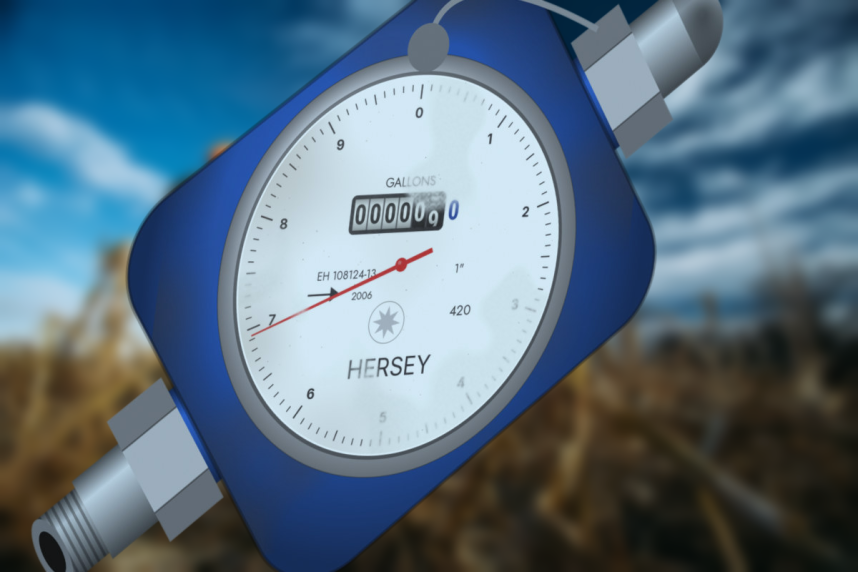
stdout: 86.9 gal
